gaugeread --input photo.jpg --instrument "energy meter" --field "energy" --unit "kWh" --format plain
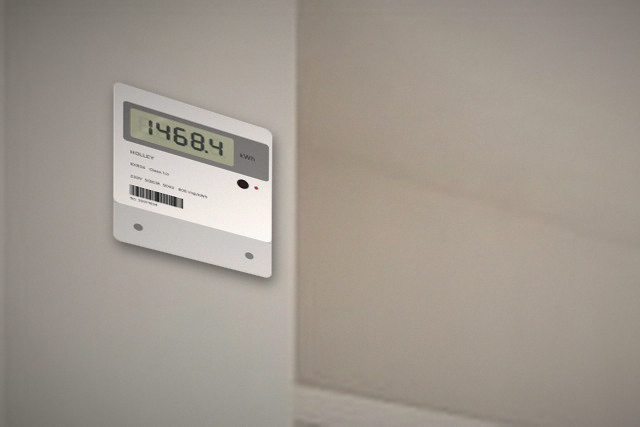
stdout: 1468.4 kWh
